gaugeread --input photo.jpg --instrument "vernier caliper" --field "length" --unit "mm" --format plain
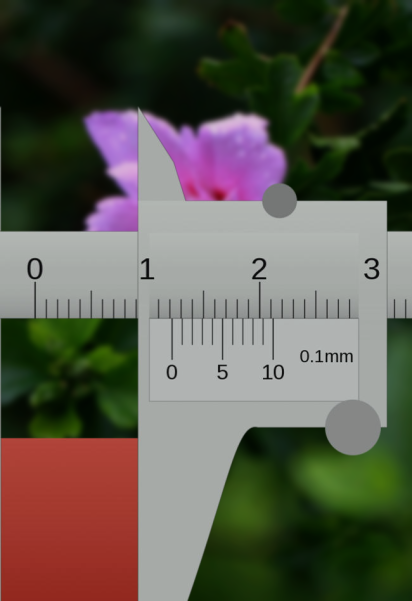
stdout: 12.2 mm
